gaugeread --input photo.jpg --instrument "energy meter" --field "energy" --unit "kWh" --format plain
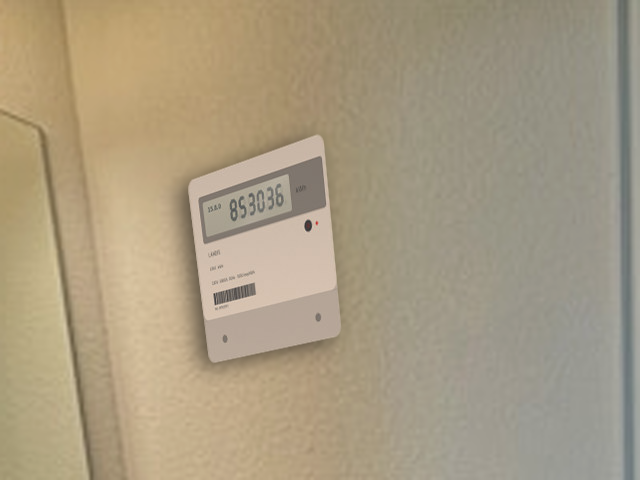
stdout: 853036 kWh
